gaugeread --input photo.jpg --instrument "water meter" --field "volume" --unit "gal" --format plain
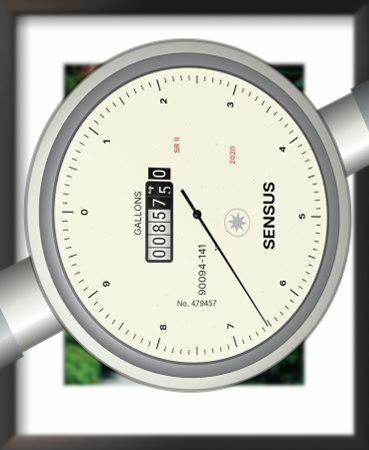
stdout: 85746.5 gal
